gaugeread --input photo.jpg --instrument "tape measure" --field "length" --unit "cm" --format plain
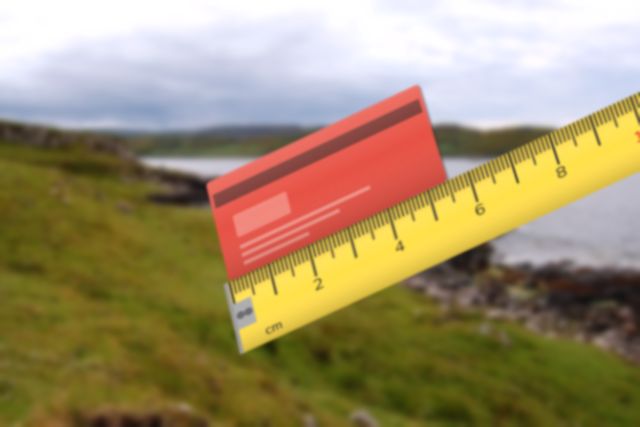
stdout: 5.5 cm
